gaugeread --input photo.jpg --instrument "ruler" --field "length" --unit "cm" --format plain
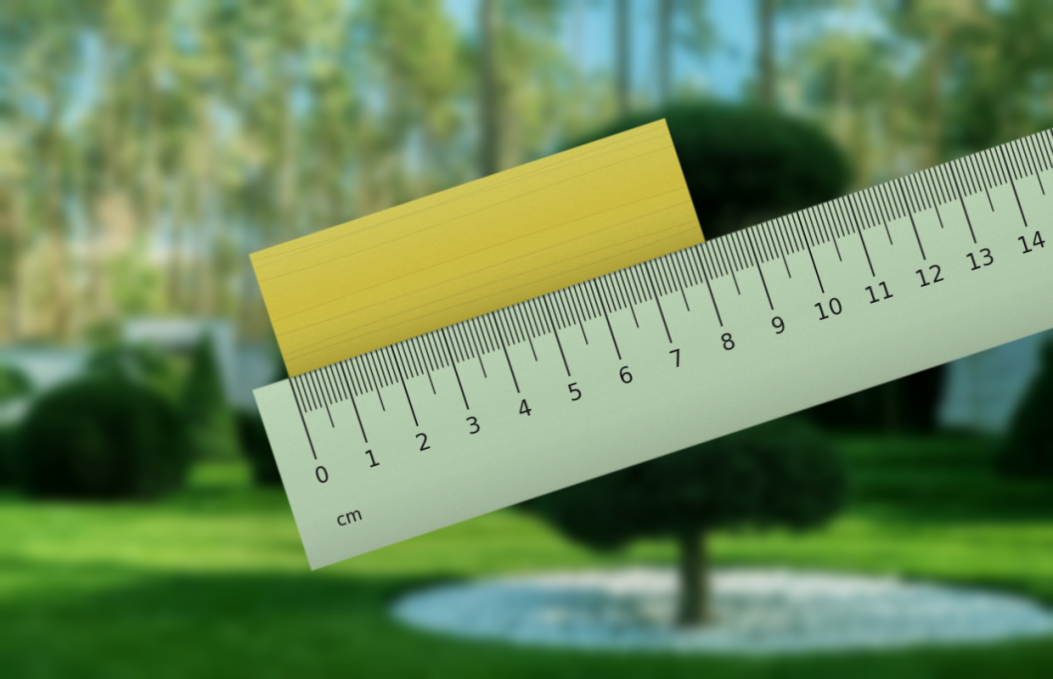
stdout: 8.2 cm
